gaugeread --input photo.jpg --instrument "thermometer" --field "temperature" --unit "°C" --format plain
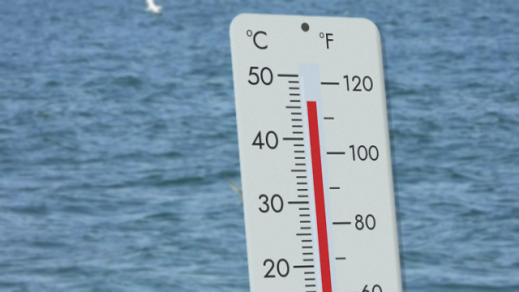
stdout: 46 °C
